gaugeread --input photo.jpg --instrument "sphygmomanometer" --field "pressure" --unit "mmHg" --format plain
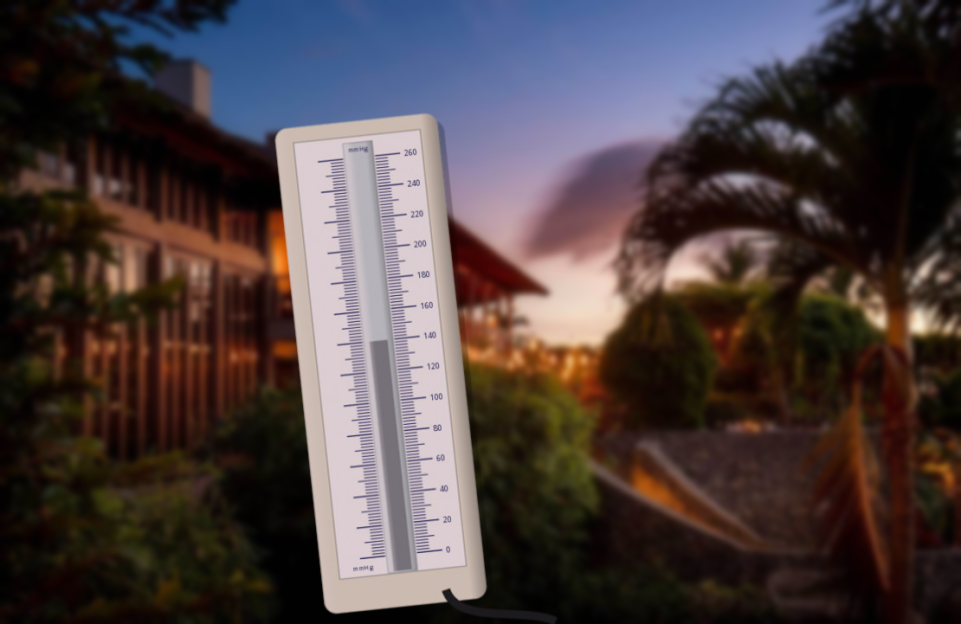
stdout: 140 mmHg
